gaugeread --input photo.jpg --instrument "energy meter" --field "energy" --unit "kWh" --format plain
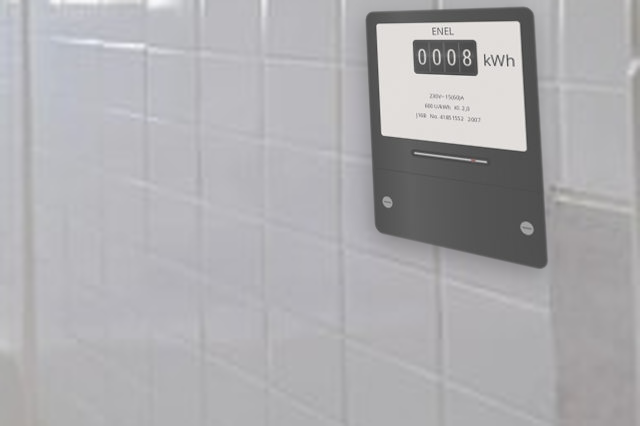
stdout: 8 kWh
